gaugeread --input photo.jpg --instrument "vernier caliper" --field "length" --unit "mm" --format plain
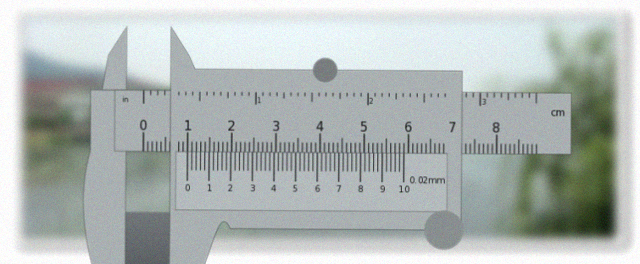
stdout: 10.0 mm
